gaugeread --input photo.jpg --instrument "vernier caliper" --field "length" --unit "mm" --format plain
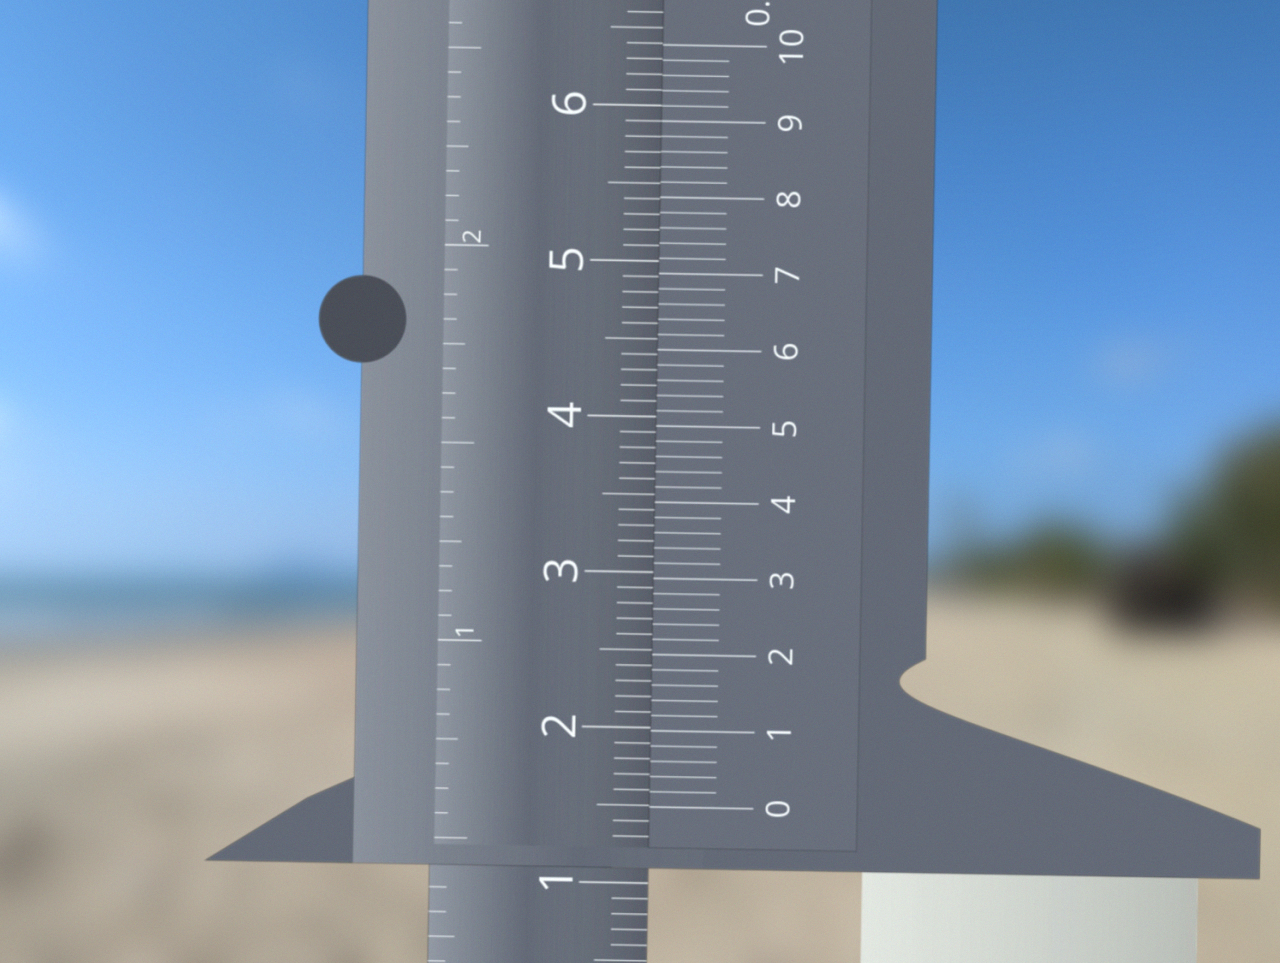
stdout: 14.9 mm
